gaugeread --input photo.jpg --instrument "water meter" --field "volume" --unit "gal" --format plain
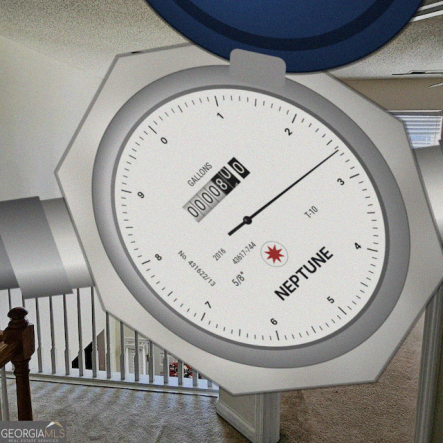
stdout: 802.6 gal
